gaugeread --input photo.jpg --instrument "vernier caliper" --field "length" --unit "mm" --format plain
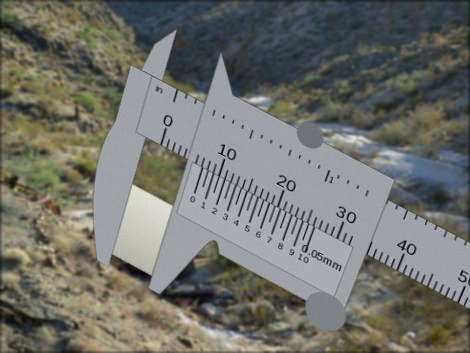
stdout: 7.2 mm
